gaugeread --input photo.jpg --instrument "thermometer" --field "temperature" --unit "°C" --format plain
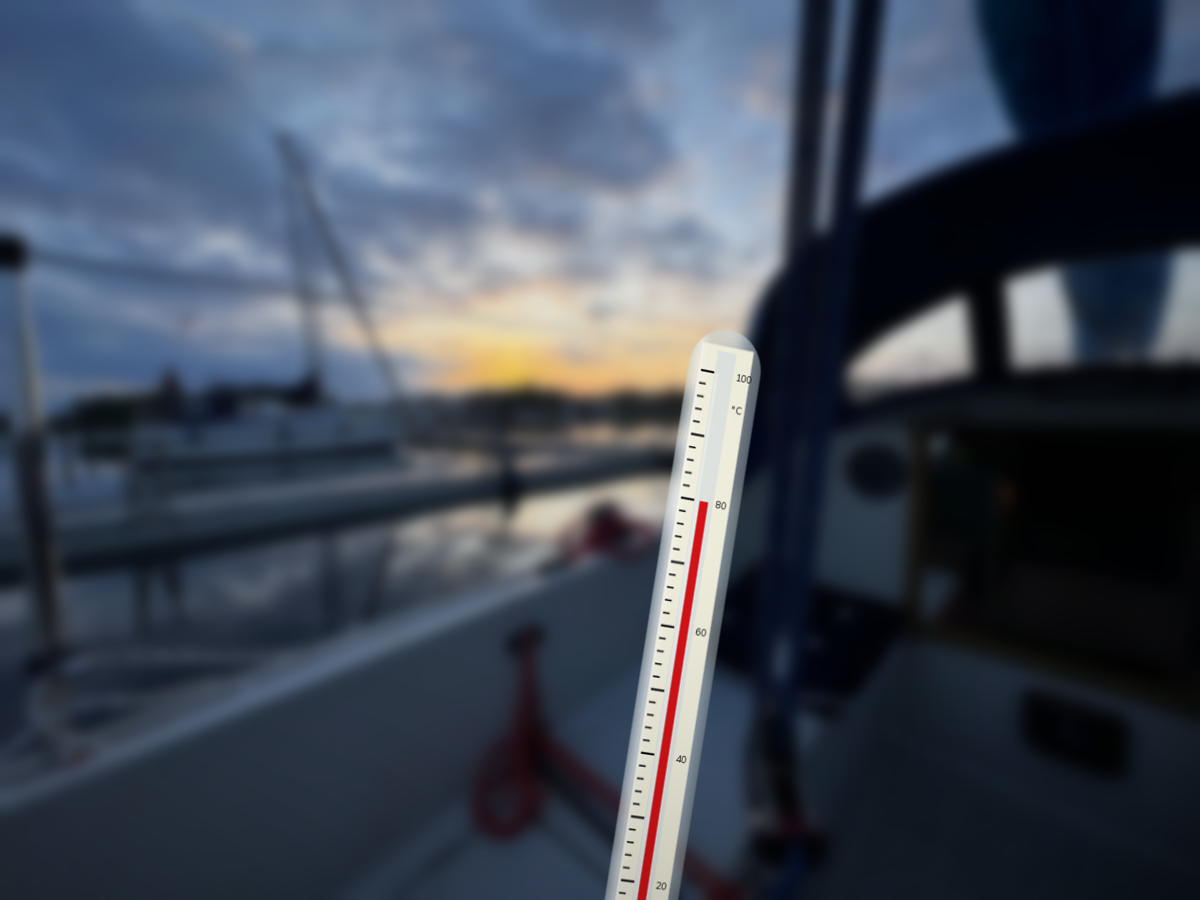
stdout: 80 °C
